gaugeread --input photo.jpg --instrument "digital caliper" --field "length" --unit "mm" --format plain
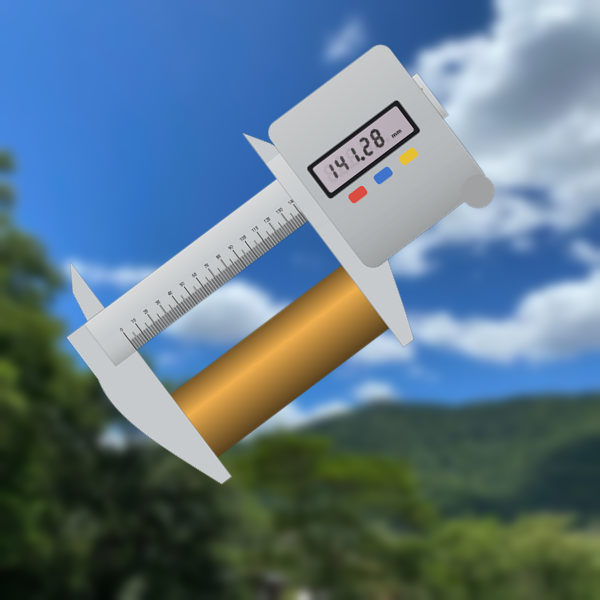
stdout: 141.28 mm
